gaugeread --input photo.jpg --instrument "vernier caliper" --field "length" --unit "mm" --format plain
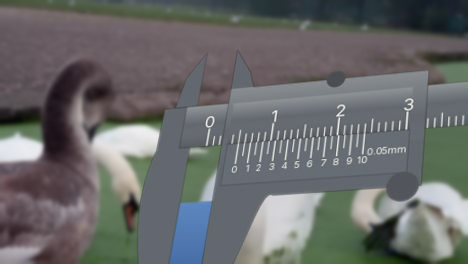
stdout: 5.0 mm
